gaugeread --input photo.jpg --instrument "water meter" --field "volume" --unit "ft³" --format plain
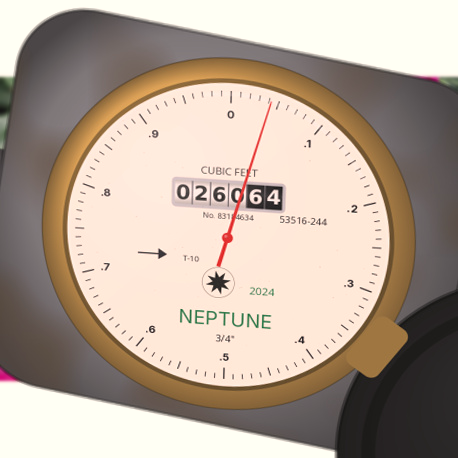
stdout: 26064.04 ft³
